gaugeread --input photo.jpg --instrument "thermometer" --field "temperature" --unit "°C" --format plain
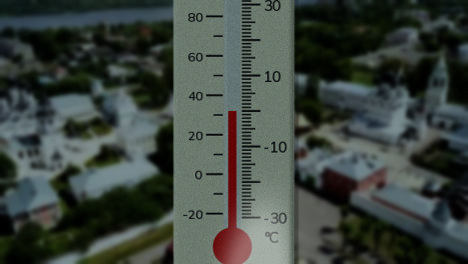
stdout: 0 °C
